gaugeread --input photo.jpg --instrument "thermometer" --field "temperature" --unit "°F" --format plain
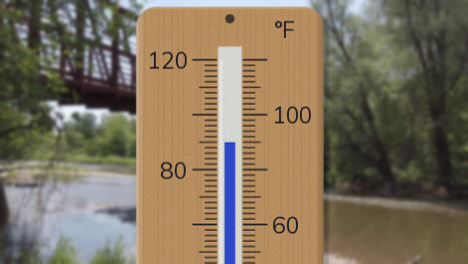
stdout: 90 °F
